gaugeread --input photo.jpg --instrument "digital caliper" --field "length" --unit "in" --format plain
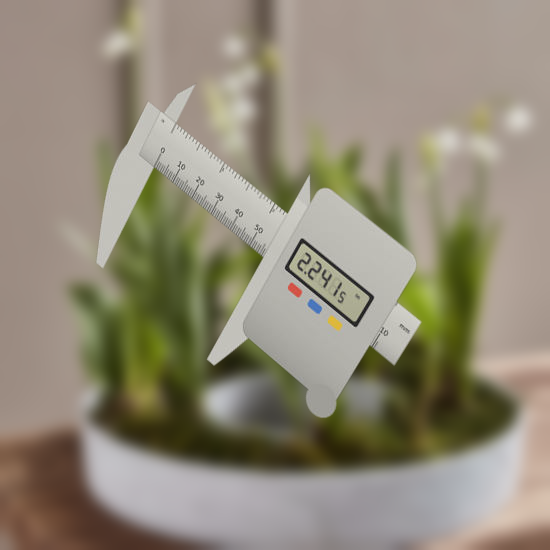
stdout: 2.2415 in
